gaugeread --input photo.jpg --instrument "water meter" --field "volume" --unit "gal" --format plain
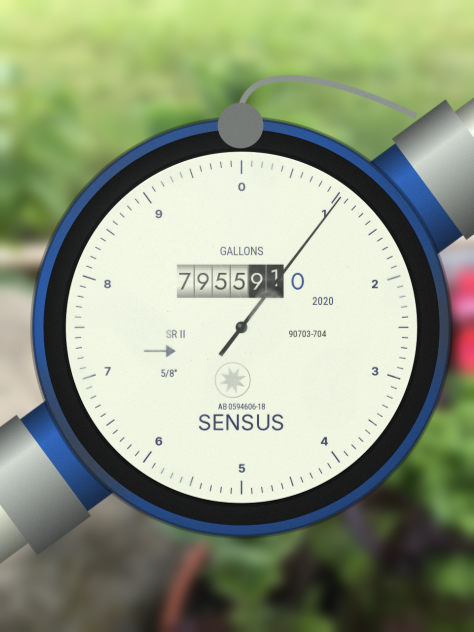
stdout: 7955911.0 gal
